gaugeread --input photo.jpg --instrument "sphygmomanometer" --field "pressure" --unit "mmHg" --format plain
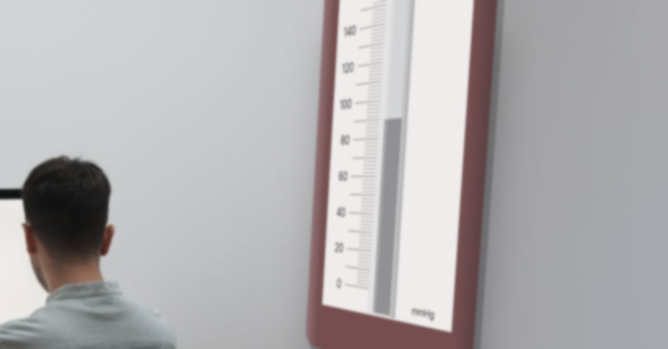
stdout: 90 mmHg
